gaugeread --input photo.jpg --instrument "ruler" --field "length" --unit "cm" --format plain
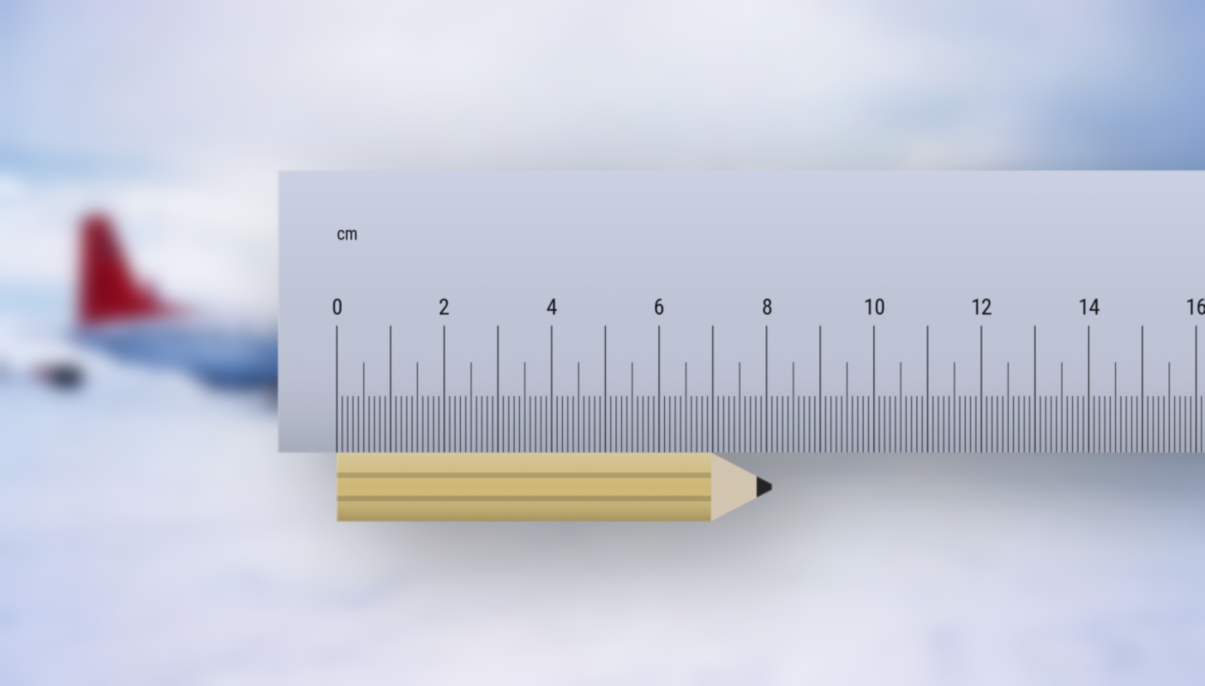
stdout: 8.1 cm
